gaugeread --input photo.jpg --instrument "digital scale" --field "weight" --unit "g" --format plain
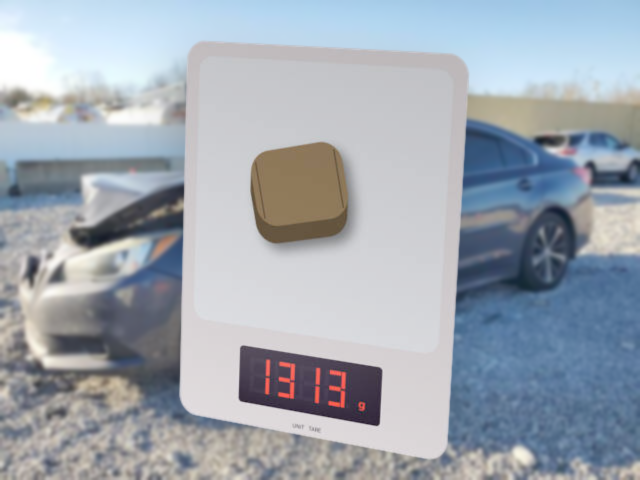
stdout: 1313 g
